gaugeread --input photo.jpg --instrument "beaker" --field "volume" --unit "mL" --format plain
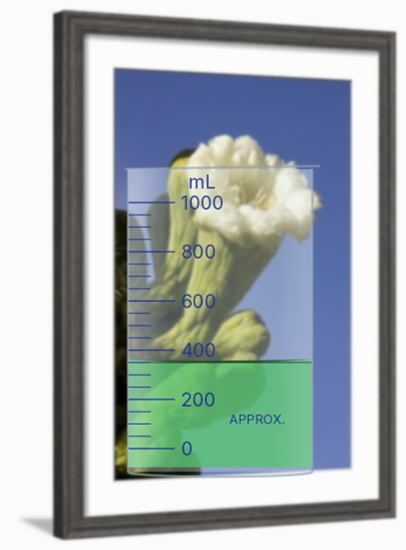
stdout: 350 mL
